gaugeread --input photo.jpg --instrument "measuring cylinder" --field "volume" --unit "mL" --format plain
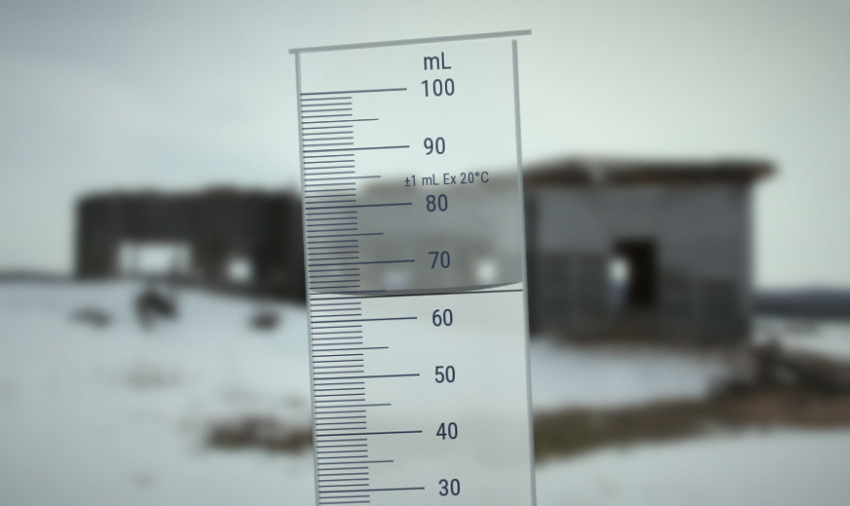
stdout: 64 mL
